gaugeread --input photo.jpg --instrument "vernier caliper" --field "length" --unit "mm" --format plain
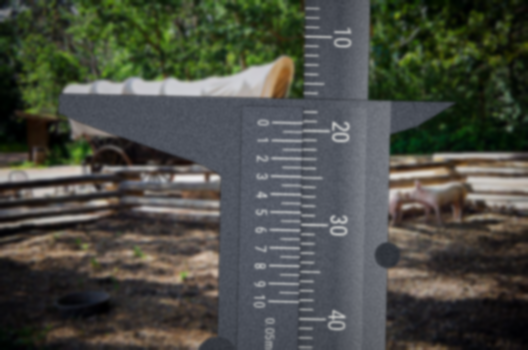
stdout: 19.2 mm
